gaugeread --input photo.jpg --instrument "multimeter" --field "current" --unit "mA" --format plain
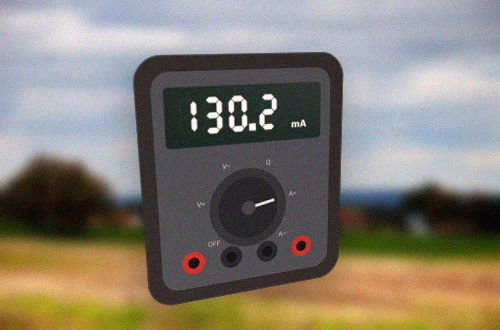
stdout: 130.2 mA
